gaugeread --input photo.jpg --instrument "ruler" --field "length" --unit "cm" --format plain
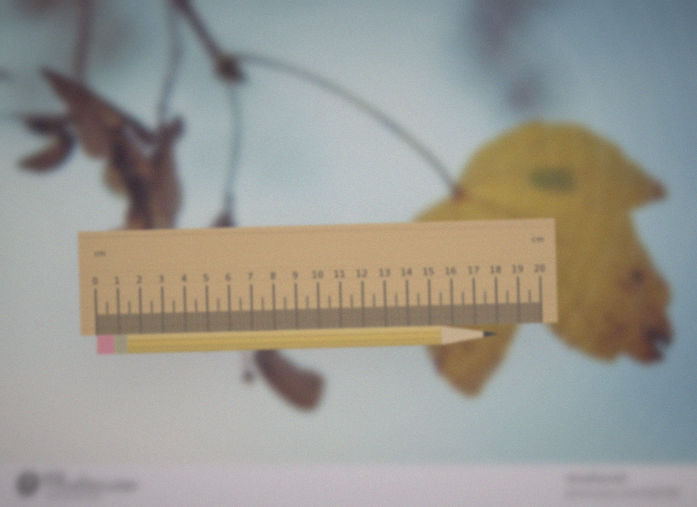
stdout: 18 cm
